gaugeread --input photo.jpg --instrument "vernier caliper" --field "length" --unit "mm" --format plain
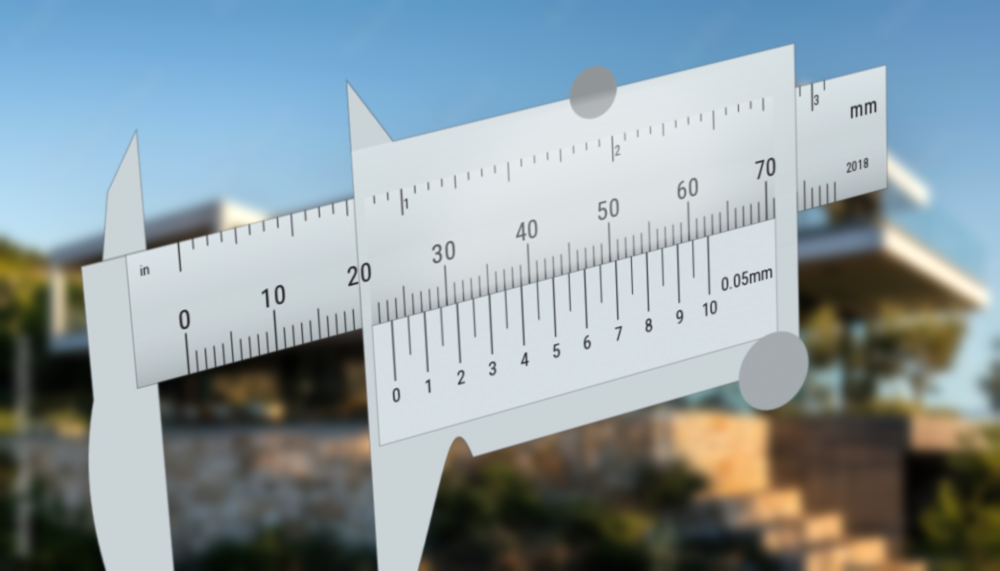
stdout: 23.4 mm
